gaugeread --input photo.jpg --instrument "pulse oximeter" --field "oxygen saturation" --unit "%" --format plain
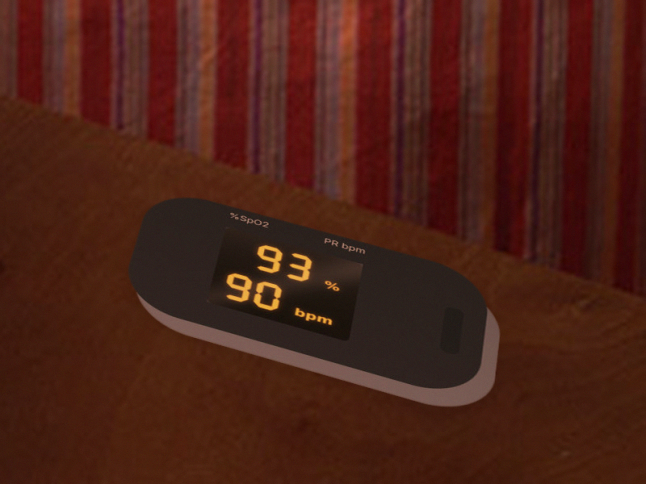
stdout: 93 %
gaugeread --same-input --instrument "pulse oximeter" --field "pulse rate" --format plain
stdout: 90 bpm
